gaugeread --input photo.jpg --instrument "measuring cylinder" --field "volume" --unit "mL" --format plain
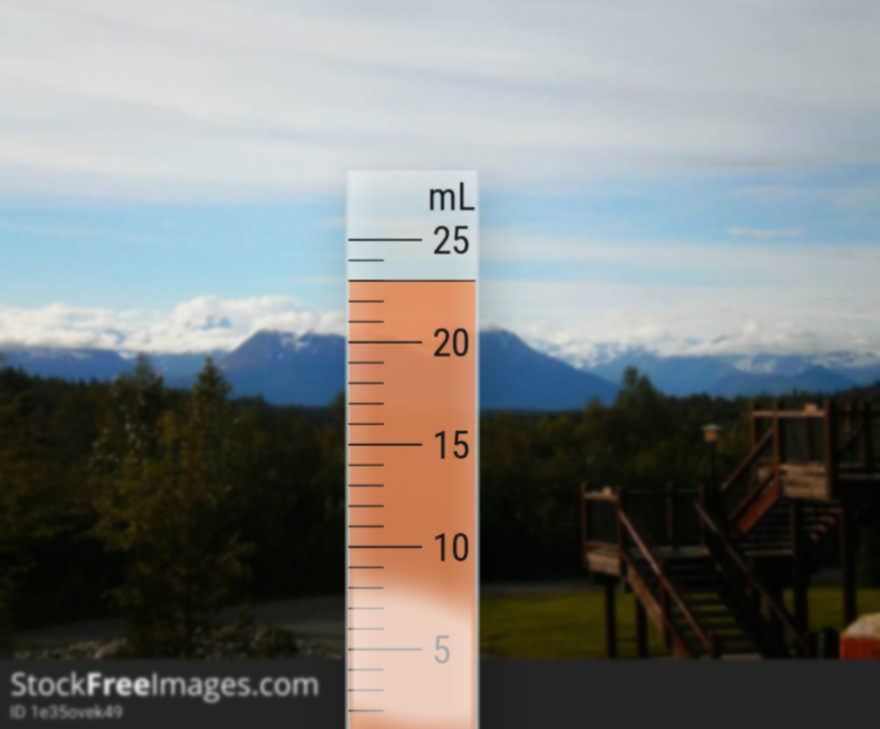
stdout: 23 mL
